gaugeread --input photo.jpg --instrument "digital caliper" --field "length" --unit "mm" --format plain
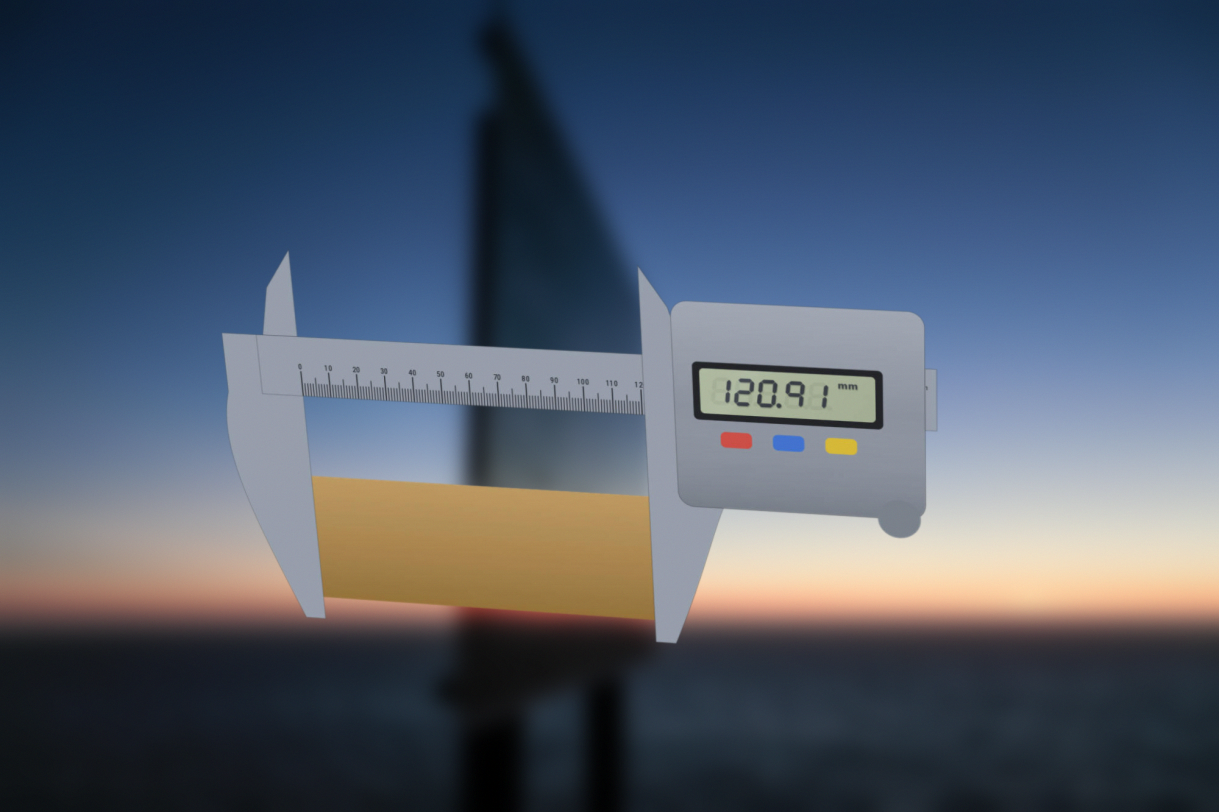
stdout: 120.91 mm
